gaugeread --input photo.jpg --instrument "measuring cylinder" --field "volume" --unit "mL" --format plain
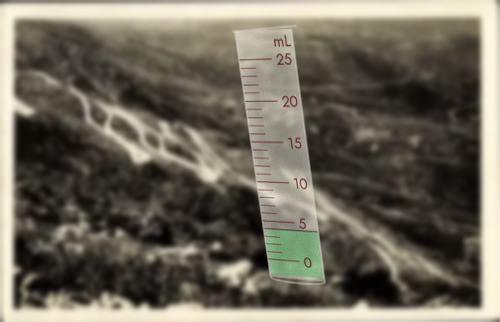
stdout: 4 mL
